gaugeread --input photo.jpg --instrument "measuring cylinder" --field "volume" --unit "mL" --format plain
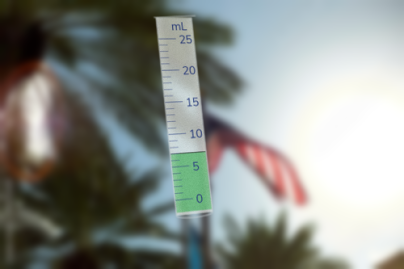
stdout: 7 mL
